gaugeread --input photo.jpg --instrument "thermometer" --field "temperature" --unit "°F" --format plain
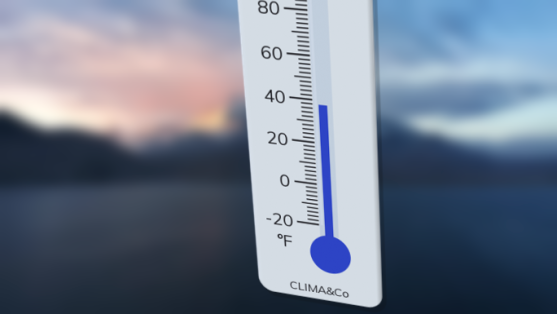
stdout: 38 °F
